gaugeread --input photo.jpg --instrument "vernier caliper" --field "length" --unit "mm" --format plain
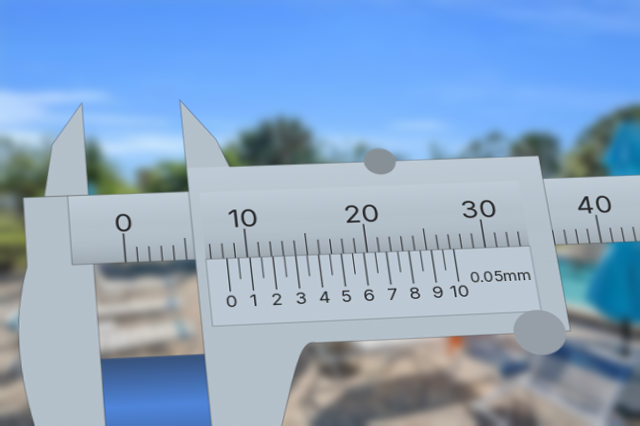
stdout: 8.3 mm
